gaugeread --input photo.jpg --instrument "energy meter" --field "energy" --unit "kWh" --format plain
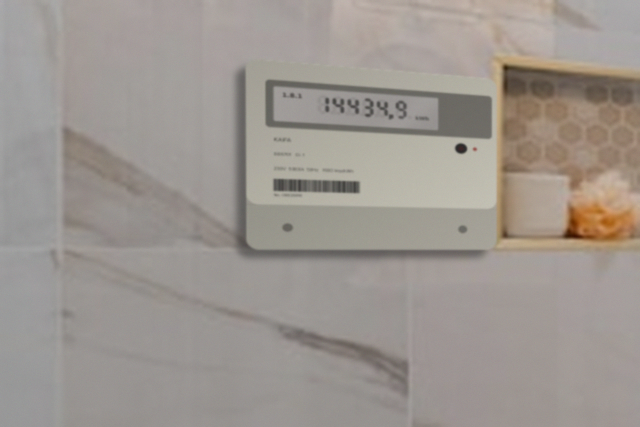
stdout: 14434.9 kWh
